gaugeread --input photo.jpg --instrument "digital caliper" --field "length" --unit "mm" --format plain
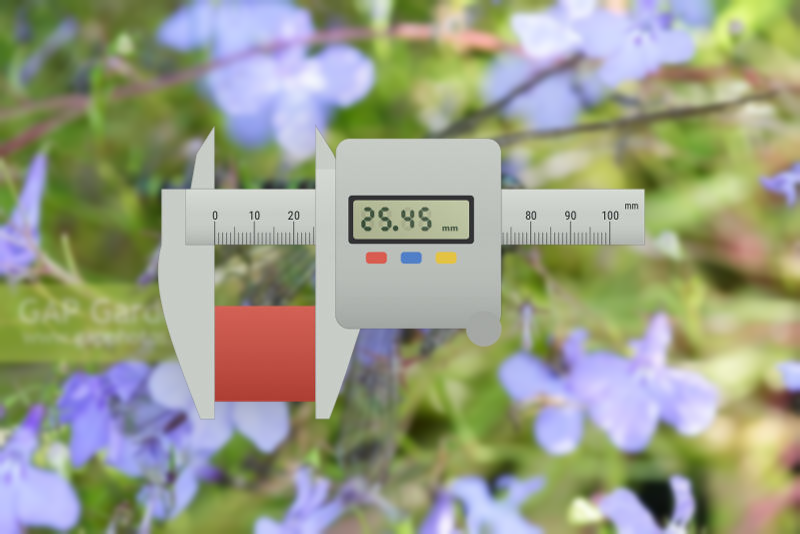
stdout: 25.45 mm
